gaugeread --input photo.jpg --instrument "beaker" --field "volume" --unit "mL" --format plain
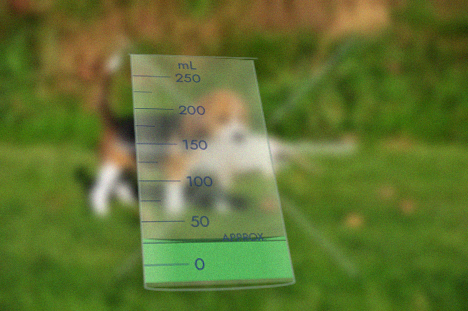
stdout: 25 mL
